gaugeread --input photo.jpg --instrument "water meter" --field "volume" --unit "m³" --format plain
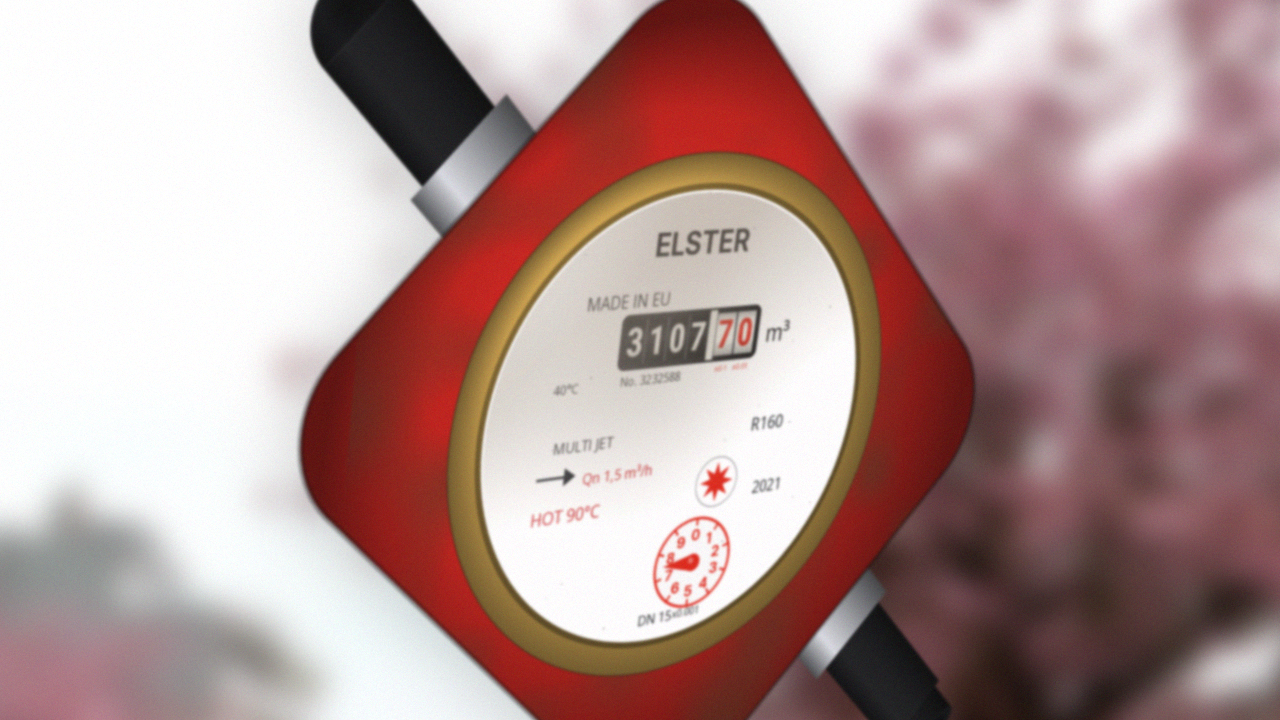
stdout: 3107.707 m³
